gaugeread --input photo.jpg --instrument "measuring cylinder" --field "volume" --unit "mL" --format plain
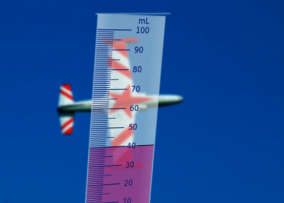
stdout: 40 mL
